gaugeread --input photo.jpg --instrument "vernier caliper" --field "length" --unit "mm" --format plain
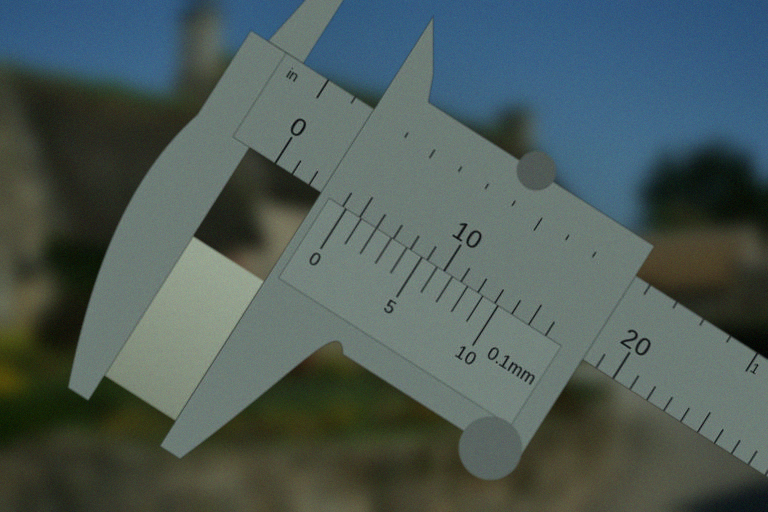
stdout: 4.2 mm
